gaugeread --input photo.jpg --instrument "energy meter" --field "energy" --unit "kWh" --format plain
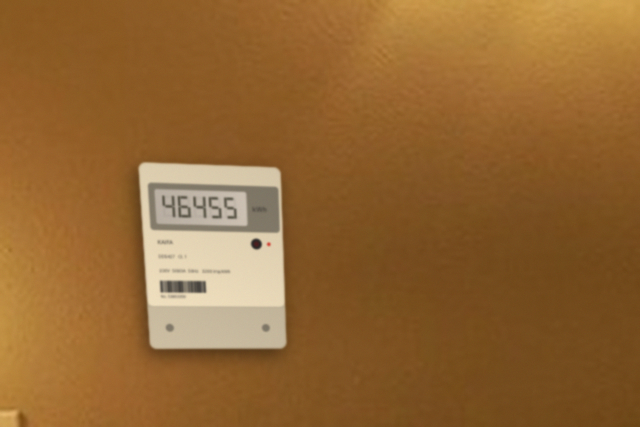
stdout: 46455 kWh
